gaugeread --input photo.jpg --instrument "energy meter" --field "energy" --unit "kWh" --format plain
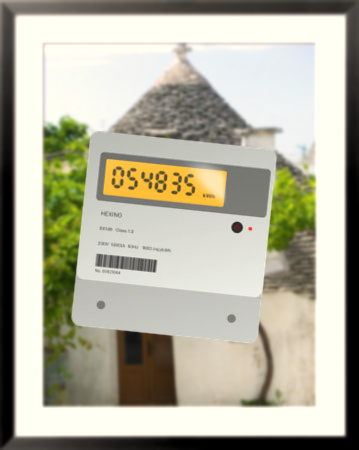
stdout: 54835 kWh
